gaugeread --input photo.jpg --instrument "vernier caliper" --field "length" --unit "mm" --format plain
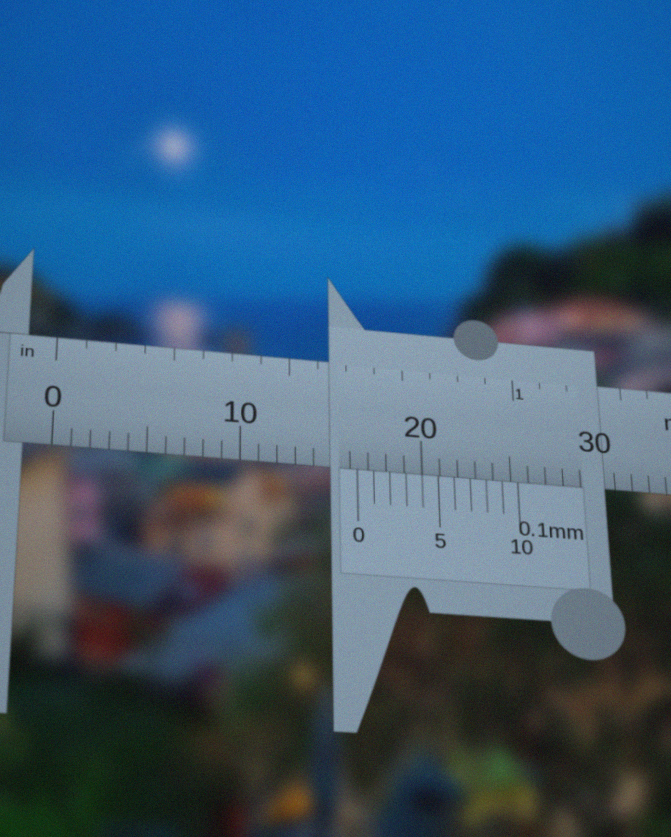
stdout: 16.4 mm
